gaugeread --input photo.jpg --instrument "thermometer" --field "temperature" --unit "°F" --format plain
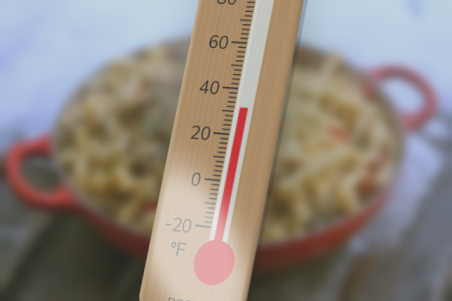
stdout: 32 °F
